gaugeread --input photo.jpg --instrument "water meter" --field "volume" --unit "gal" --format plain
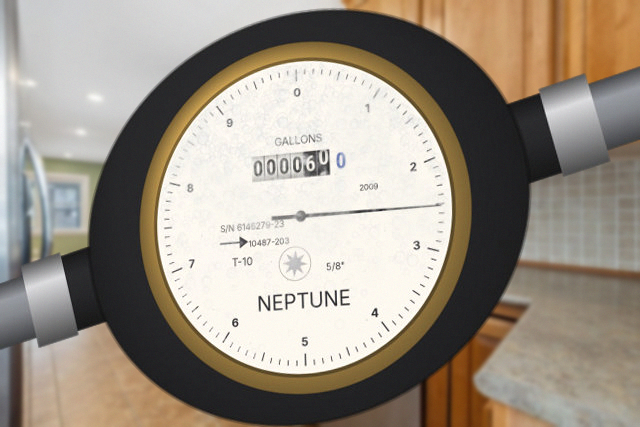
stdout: 602.5 gal
